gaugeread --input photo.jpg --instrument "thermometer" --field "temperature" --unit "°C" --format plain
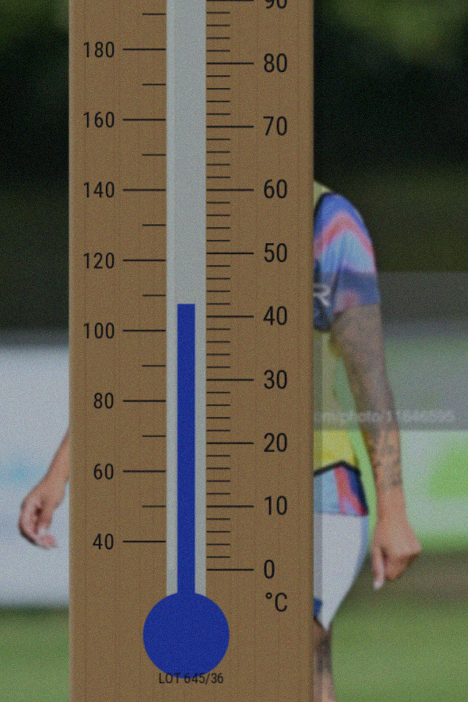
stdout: 42 °C
